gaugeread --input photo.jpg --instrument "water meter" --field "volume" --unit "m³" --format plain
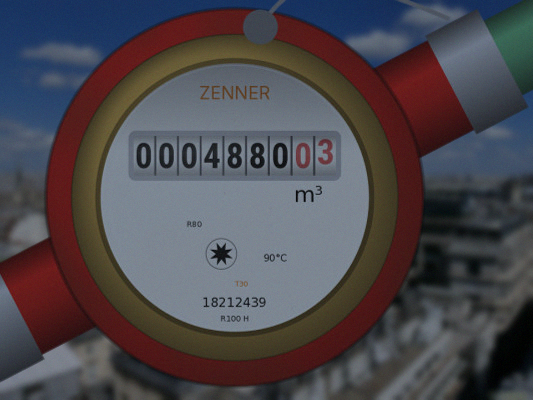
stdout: 4880.03 m³
